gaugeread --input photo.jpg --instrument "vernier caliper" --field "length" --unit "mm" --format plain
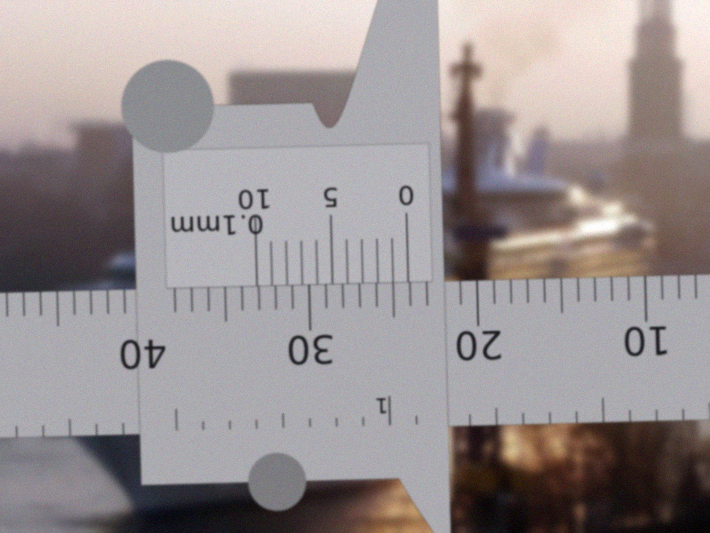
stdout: 24.1 mm
